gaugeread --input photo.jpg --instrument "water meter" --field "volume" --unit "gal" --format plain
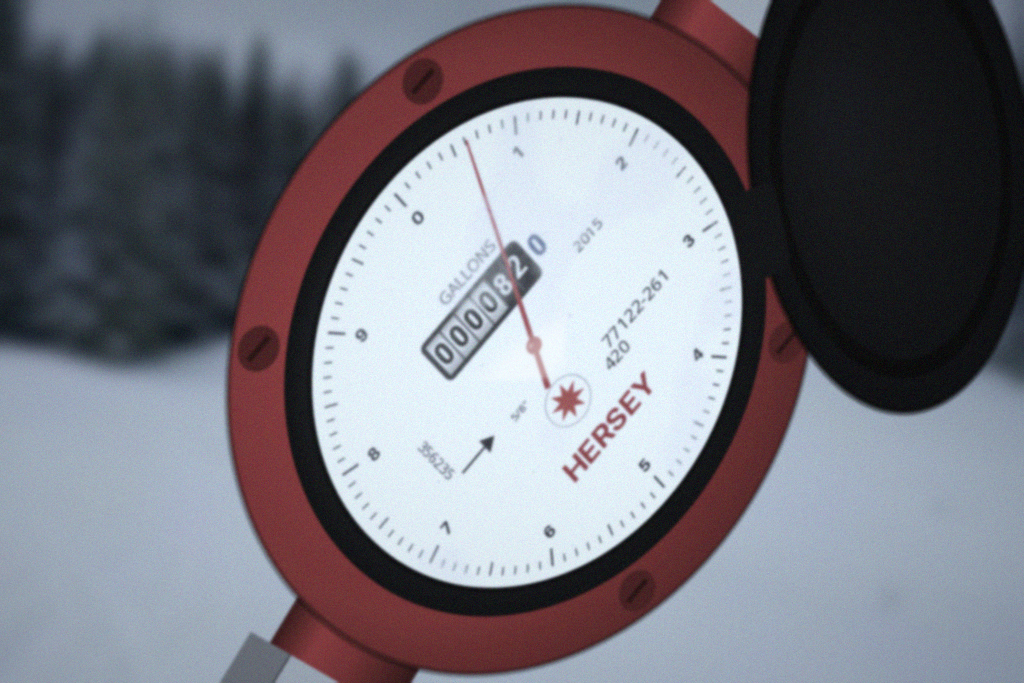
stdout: 820.6 gal
